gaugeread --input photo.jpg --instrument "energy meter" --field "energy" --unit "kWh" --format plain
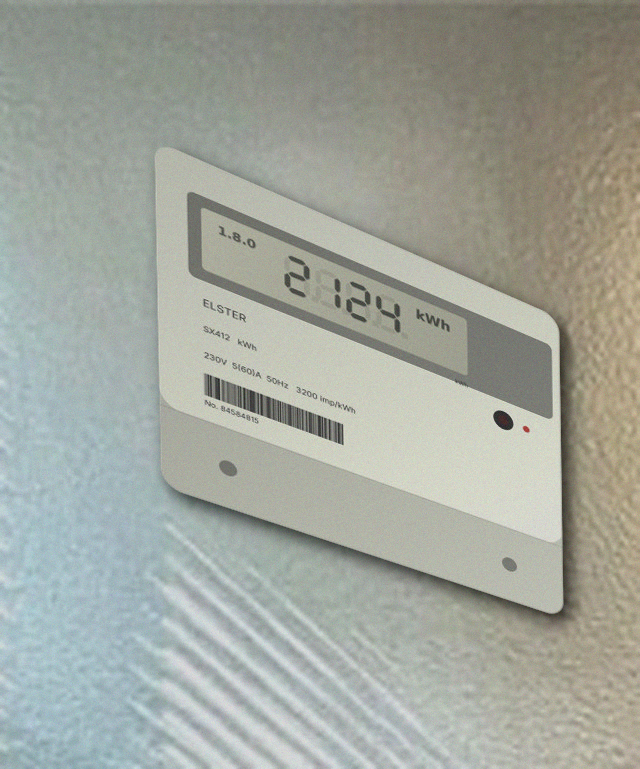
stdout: 2124 kWh
